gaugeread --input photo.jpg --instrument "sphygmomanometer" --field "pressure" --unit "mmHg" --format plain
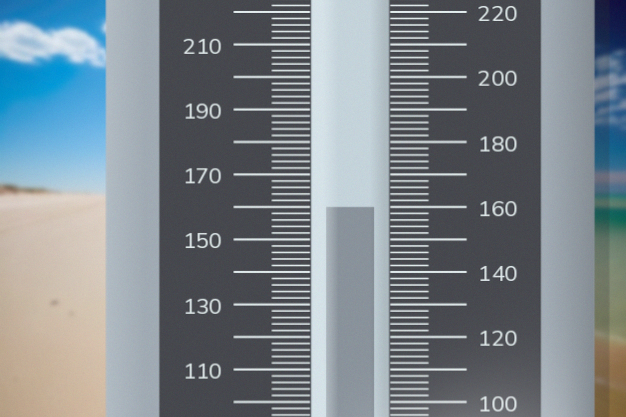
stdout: 160 mmHg
